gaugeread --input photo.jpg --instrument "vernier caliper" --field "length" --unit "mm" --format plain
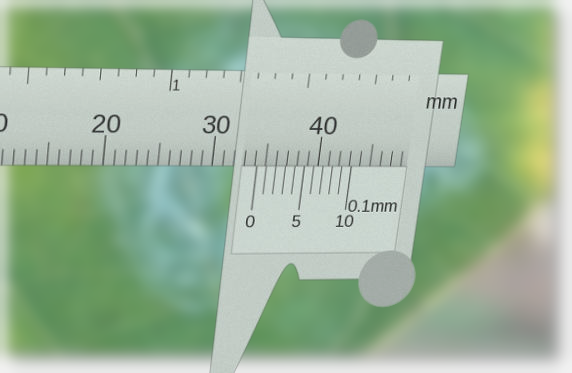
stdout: 34.2 mm
